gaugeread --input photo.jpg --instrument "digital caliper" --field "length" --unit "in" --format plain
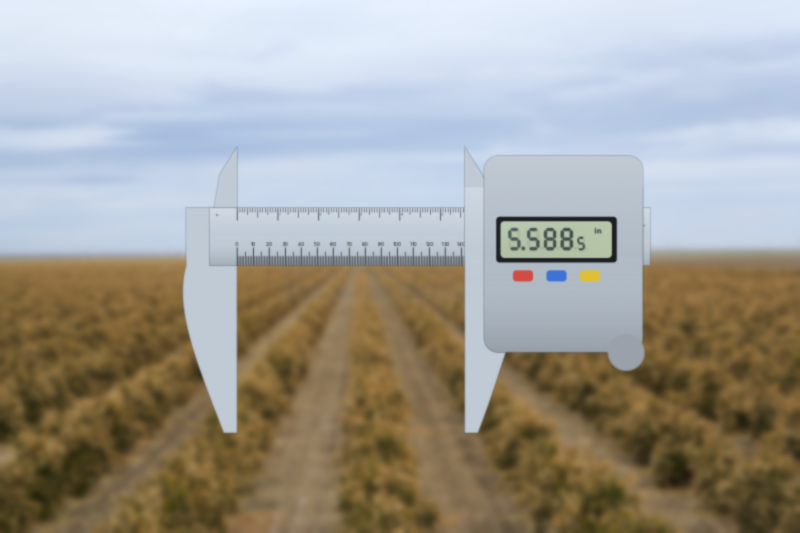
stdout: 5.5885 in
